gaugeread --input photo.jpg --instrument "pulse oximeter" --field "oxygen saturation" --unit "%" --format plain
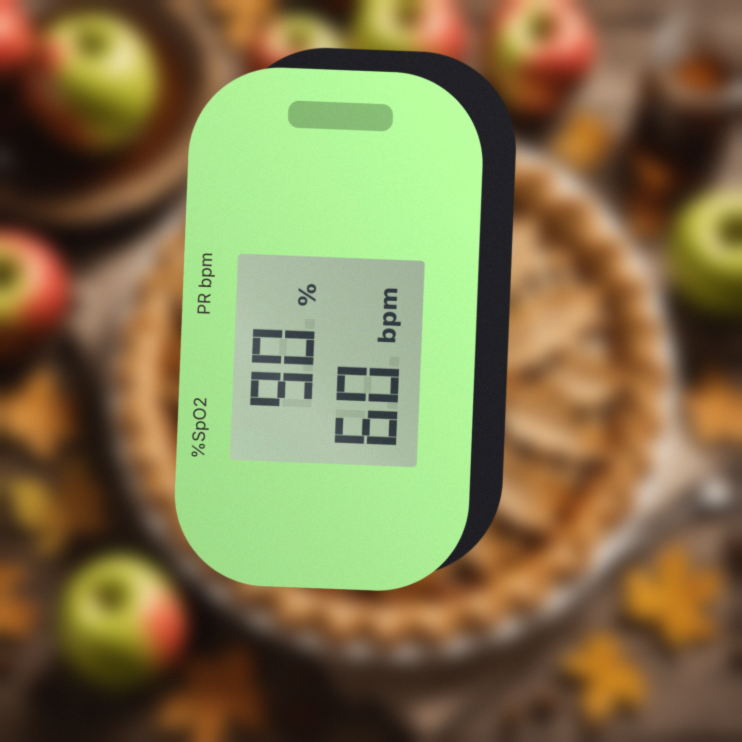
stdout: 90 %
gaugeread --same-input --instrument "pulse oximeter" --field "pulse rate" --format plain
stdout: 60 bpm
